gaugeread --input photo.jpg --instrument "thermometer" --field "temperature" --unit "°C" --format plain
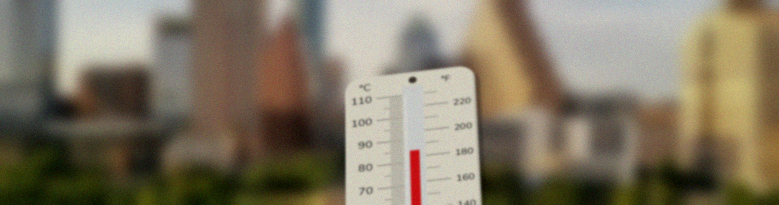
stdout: 85 °C
